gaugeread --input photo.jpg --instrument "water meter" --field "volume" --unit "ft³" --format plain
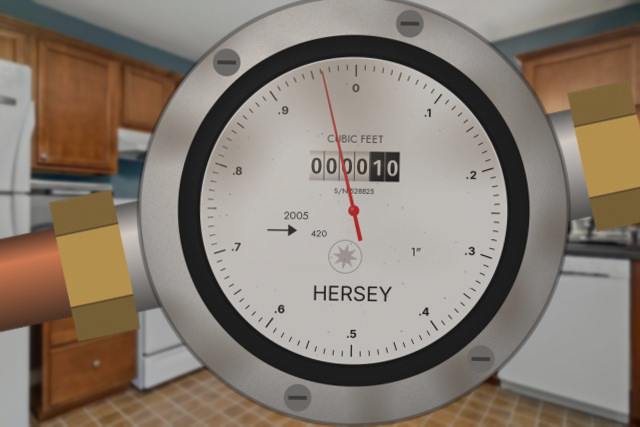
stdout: 9.96 ft³
